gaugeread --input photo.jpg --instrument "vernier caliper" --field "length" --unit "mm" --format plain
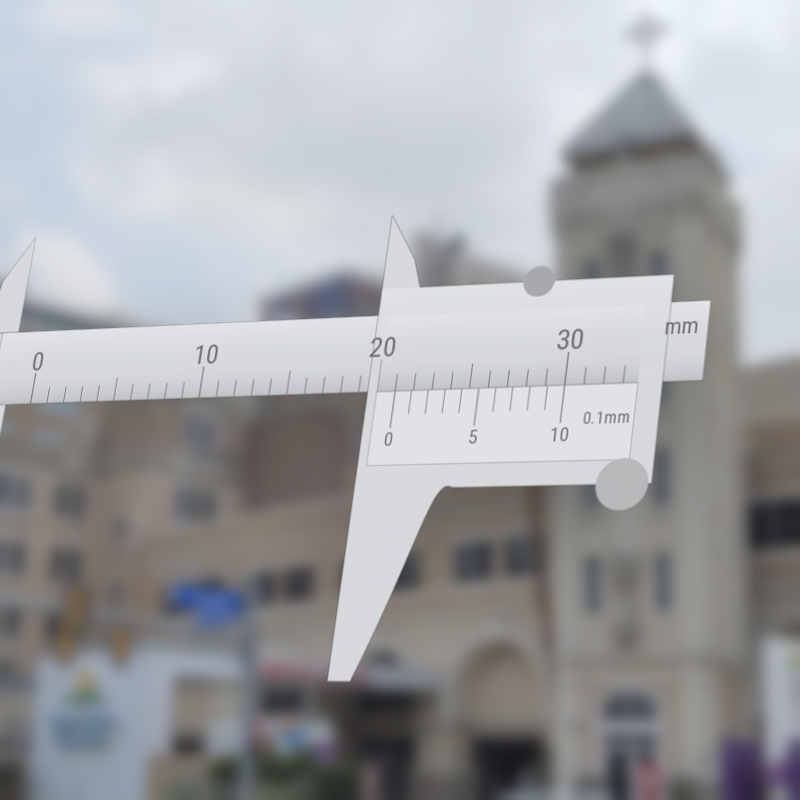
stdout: 21.0 mm
